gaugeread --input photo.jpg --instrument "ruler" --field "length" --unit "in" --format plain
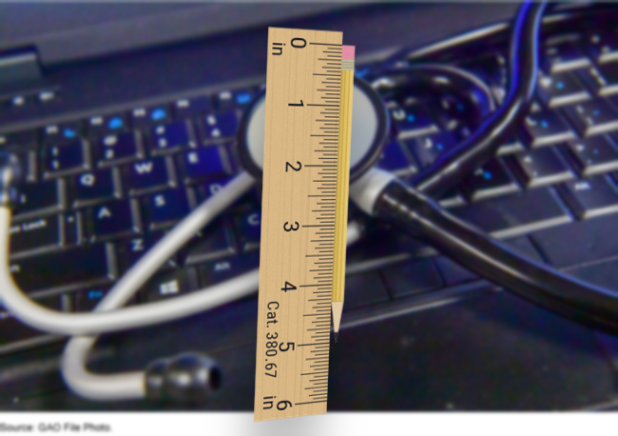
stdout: 5 in
